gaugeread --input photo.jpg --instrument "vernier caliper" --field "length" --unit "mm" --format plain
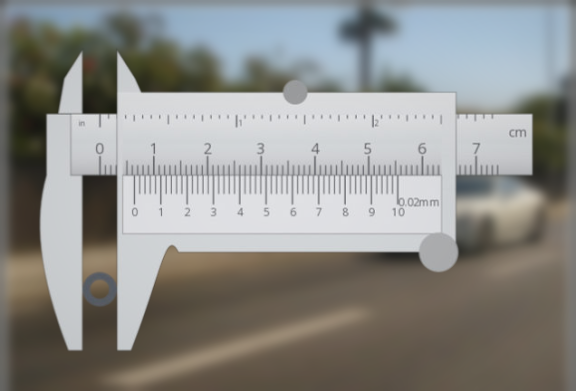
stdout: 6.4 mm
